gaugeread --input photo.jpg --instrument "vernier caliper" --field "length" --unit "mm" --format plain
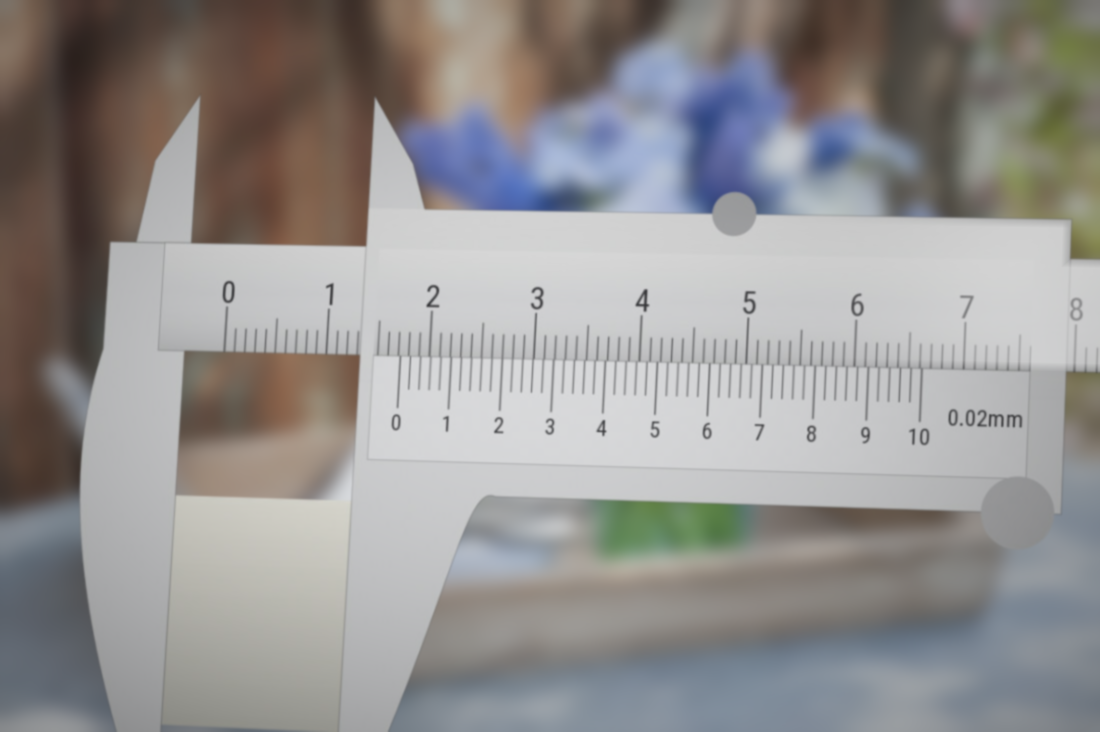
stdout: 17.2 mm
